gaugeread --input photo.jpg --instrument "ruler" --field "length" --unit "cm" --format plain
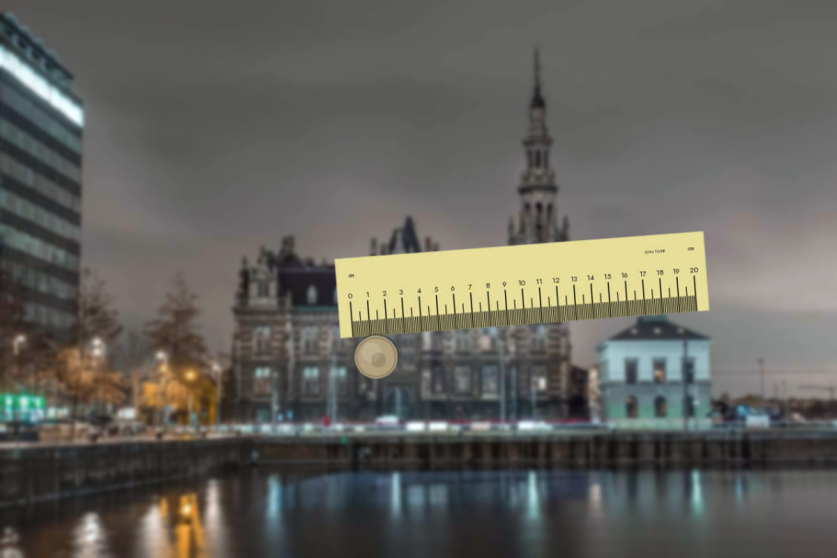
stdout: 2.5 cm
